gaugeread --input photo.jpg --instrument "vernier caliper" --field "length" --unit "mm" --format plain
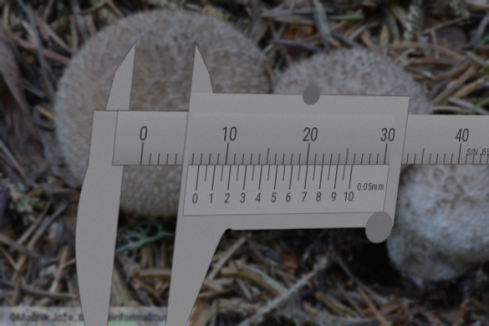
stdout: 6.8 mm
